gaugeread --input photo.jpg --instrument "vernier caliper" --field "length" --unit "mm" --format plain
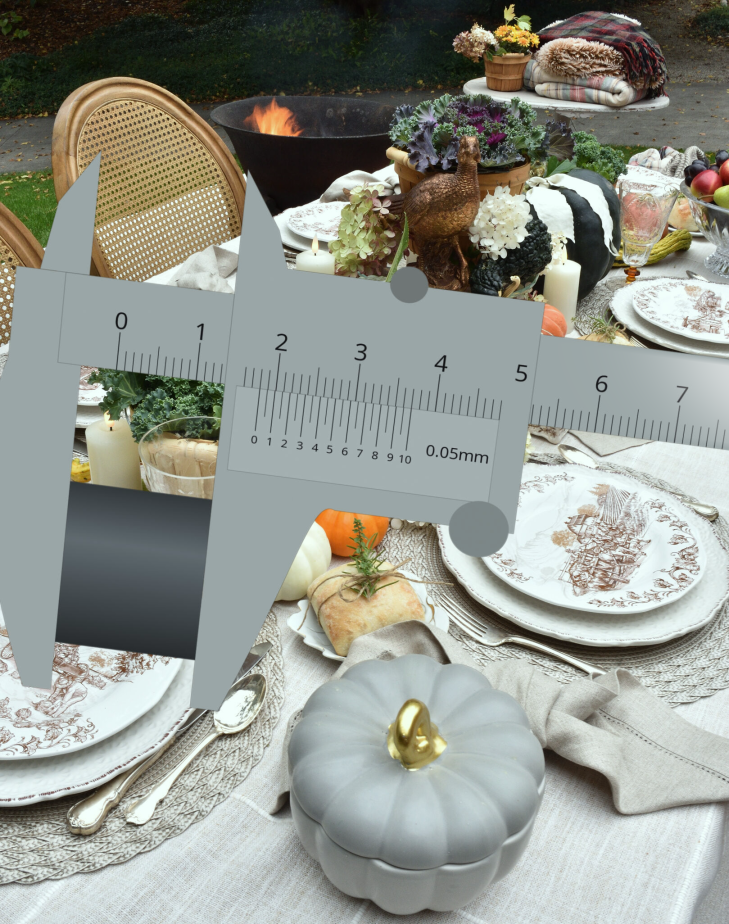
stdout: 18.0 mm
